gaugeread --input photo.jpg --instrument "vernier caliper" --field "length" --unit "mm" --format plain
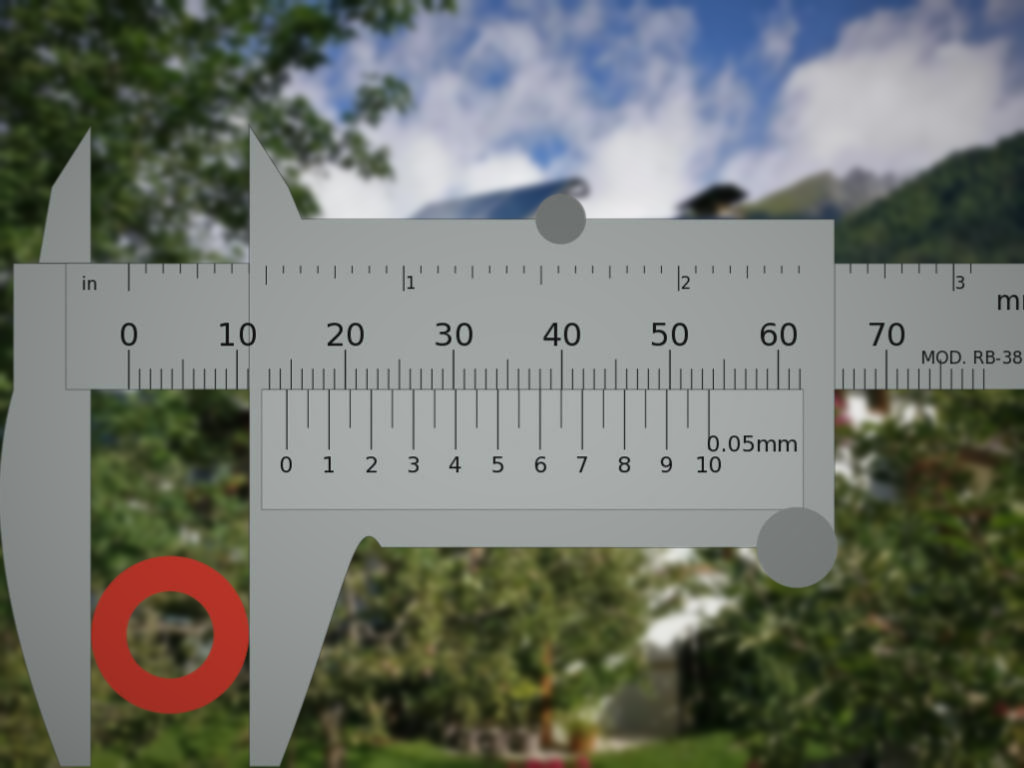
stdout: 14.6 mm
